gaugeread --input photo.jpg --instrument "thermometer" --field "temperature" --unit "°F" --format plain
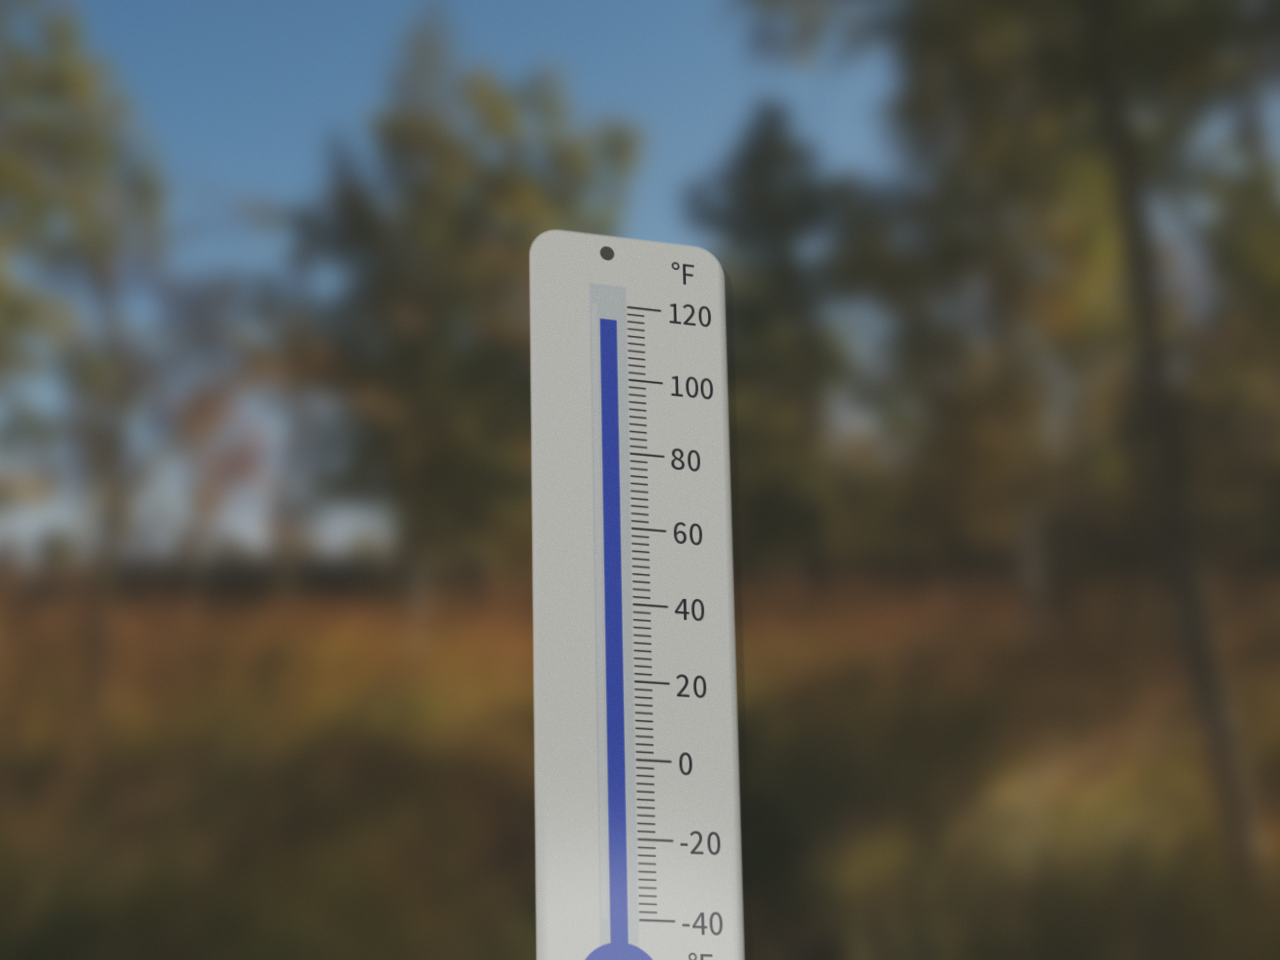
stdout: 116 °F
